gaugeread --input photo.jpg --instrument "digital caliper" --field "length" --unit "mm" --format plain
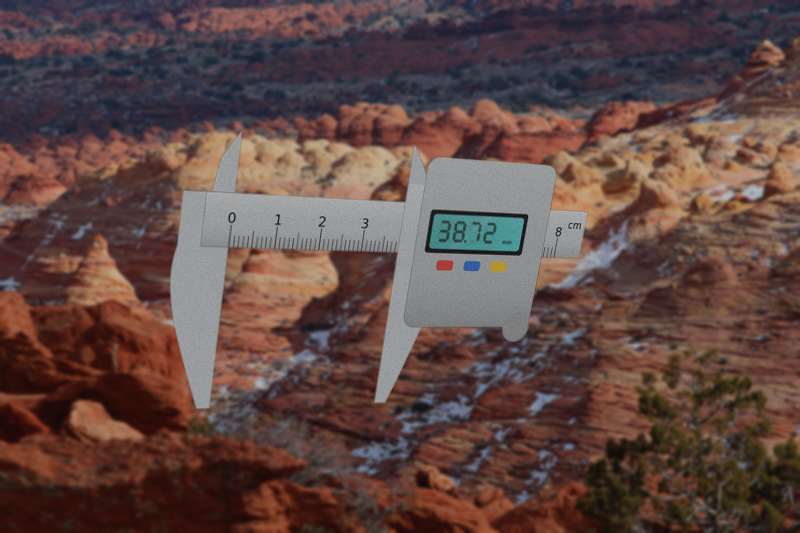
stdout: 38.72 mm
